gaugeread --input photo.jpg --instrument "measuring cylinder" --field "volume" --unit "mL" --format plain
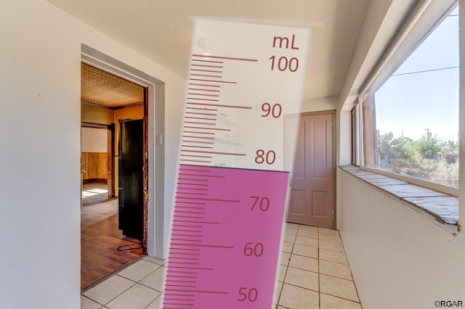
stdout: 77 mL
